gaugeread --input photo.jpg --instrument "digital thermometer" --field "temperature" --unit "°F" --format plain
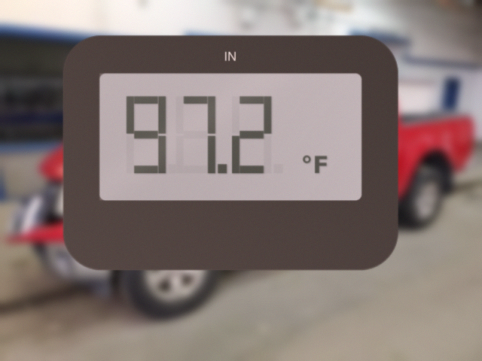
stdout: 97.2 °F
